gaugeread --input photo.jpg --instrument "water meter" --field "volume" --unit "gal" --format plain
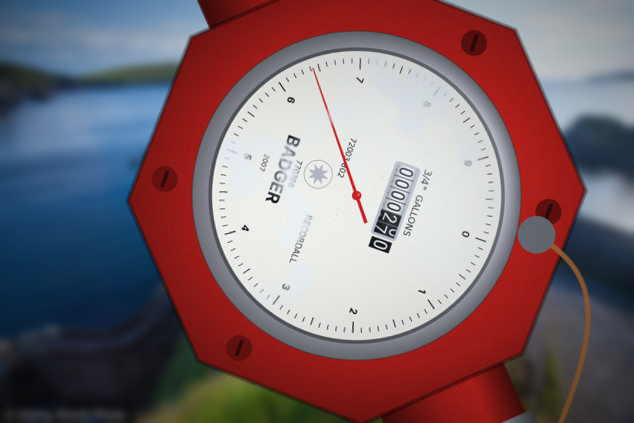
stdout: 266.4 gal
